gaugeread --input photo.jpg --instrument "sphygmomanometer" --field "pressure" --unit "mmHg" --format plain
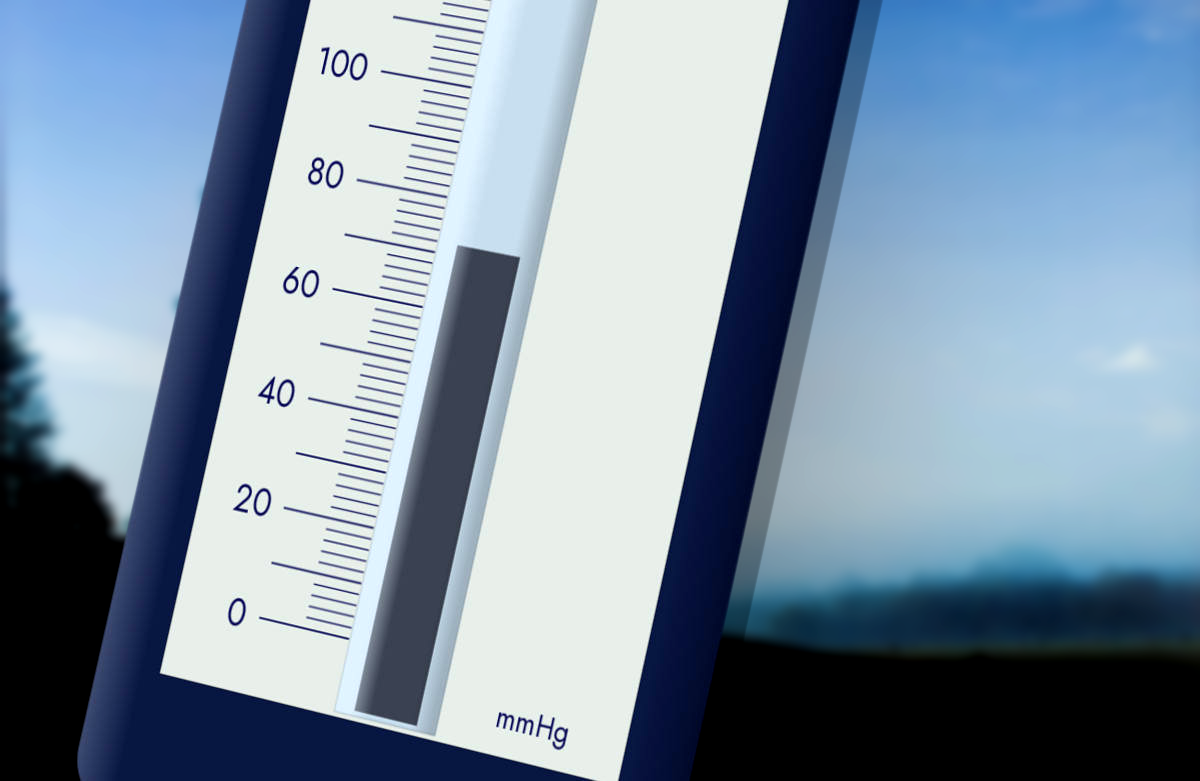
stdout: 72 mmHg
